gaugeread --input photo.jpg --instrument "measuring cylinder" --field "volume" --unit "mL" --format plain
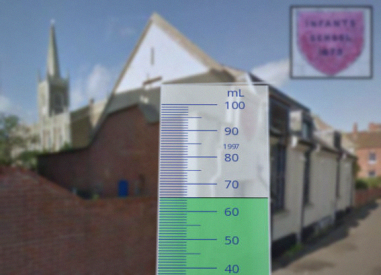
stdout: 65 mL
